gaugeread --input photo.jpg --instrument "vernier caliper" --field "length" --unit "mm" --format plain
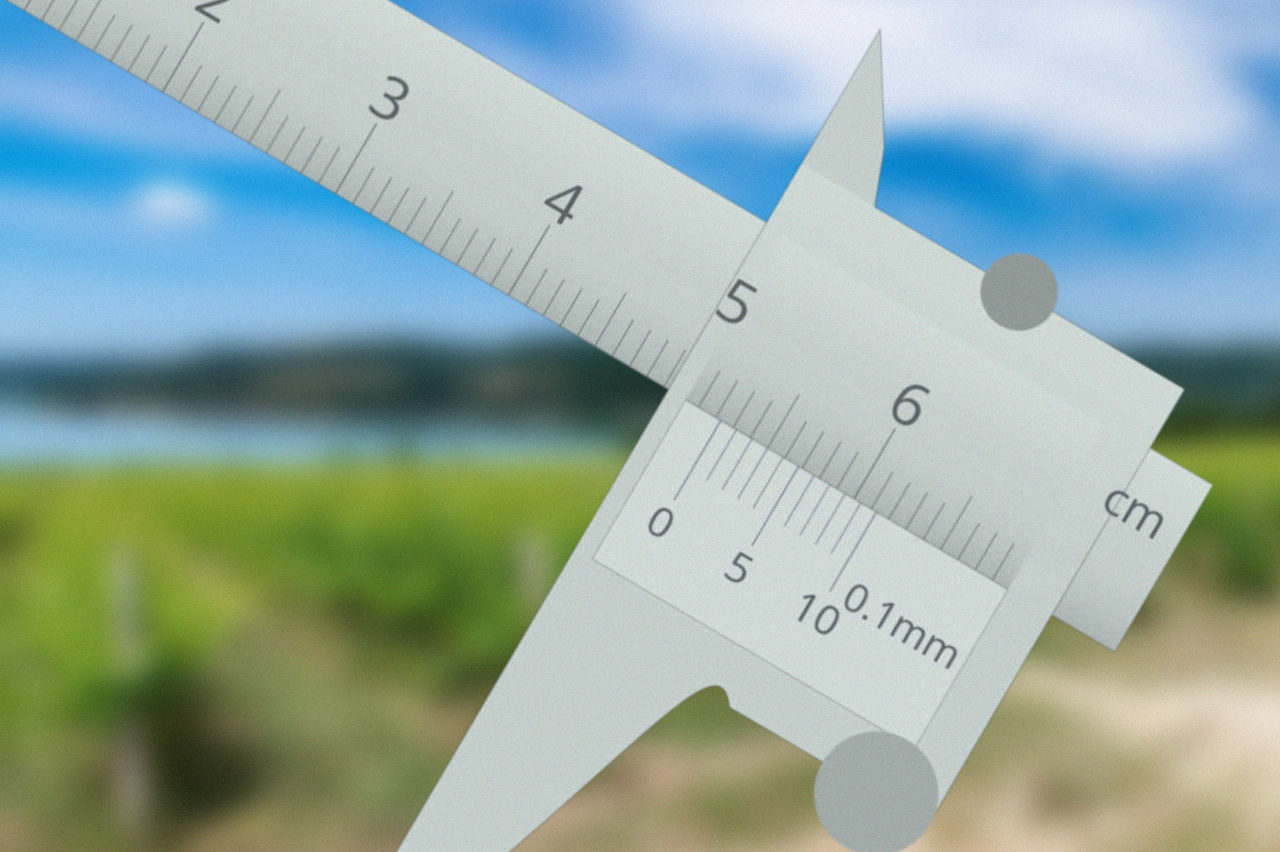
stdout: 52.3 mm
